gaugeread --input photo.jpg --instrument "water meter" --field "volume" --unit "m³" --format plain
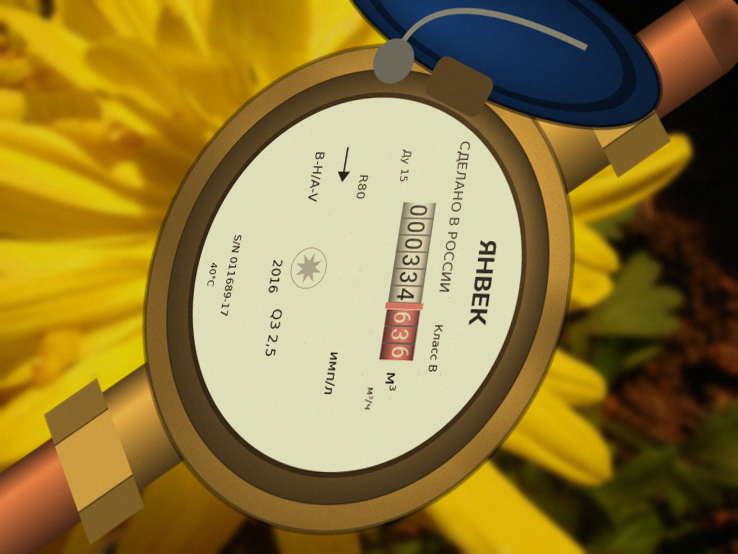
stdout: 334.636 m³
